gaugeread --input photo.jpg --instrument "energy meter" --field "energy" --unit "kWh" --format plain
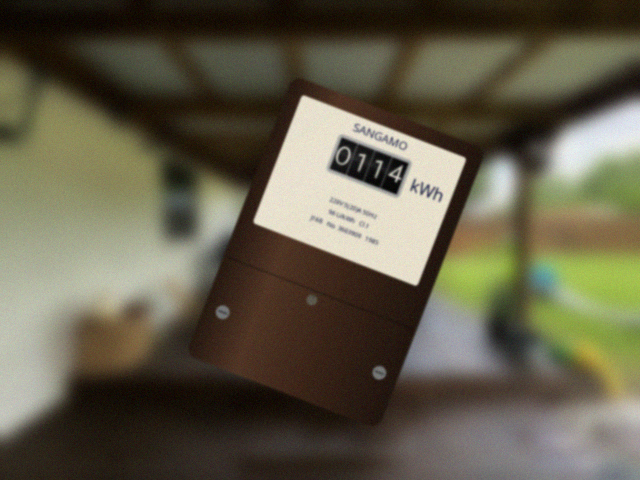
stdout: 114 kWh
